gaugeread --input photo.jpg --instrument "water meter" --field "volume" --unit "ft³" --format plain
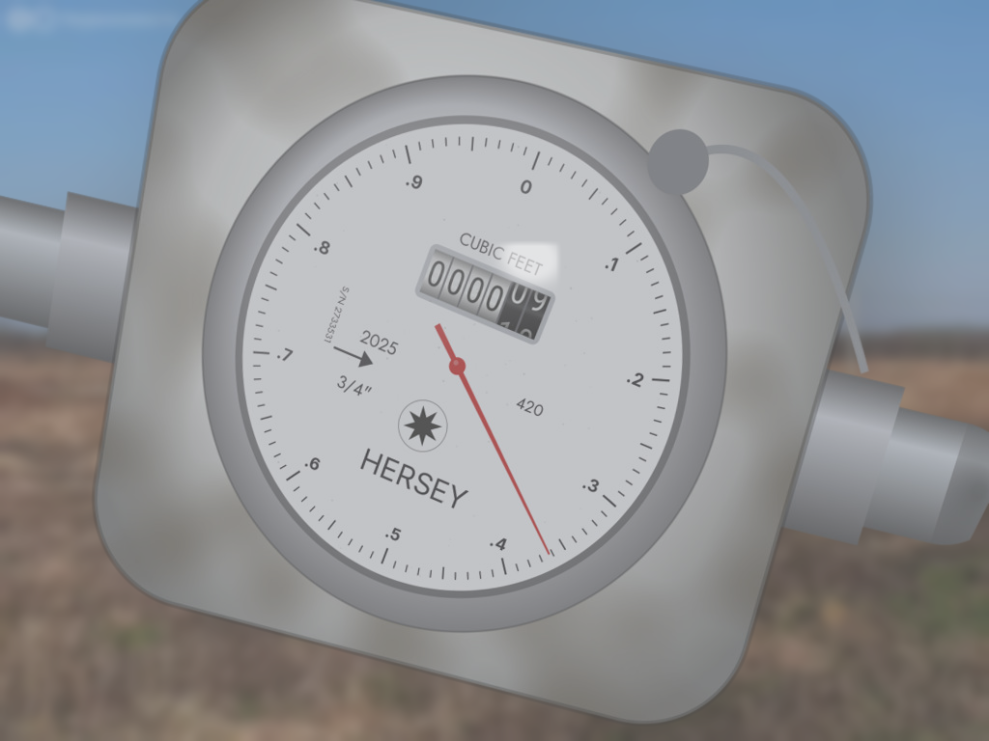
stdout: 9.36 ft³
